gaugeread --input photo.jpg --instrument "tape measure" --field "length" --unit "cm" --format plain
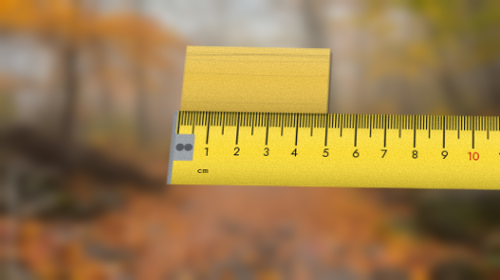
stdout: 5 cm
